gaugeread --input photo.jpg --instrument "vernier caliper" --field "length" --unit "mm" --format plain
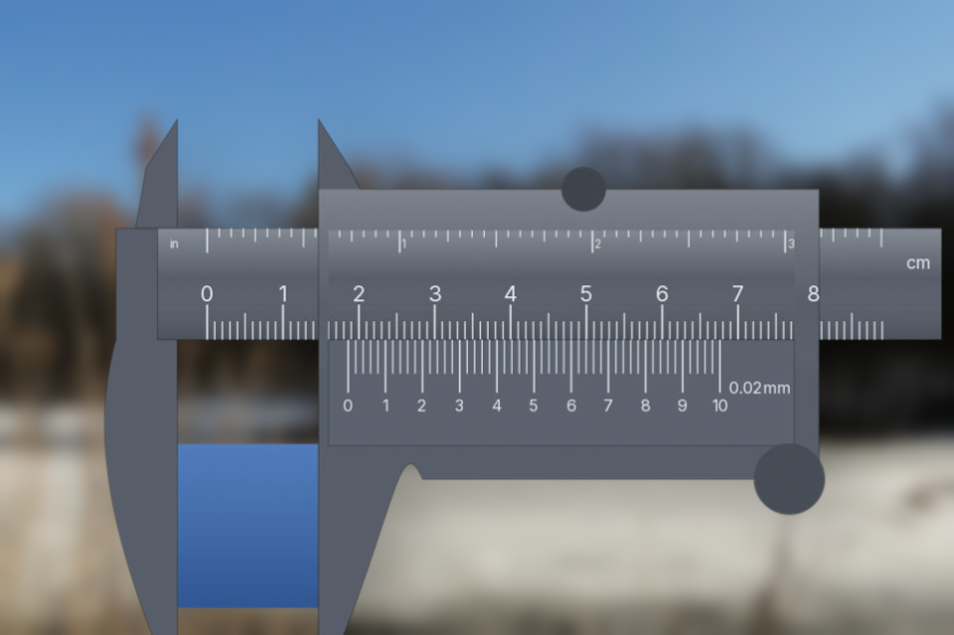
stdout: 18.6 mm
